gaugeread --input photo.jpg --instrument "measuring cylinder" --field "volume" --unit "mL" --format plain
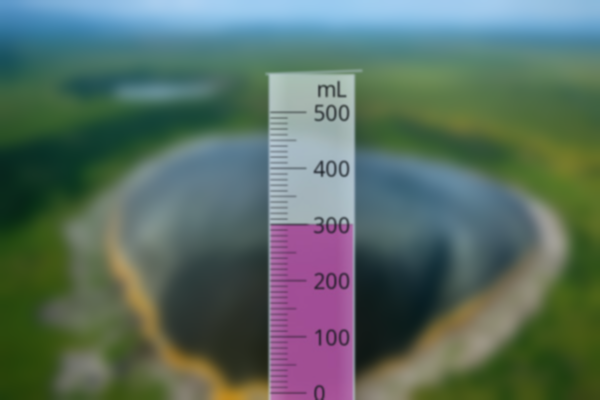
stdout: 300 mL
